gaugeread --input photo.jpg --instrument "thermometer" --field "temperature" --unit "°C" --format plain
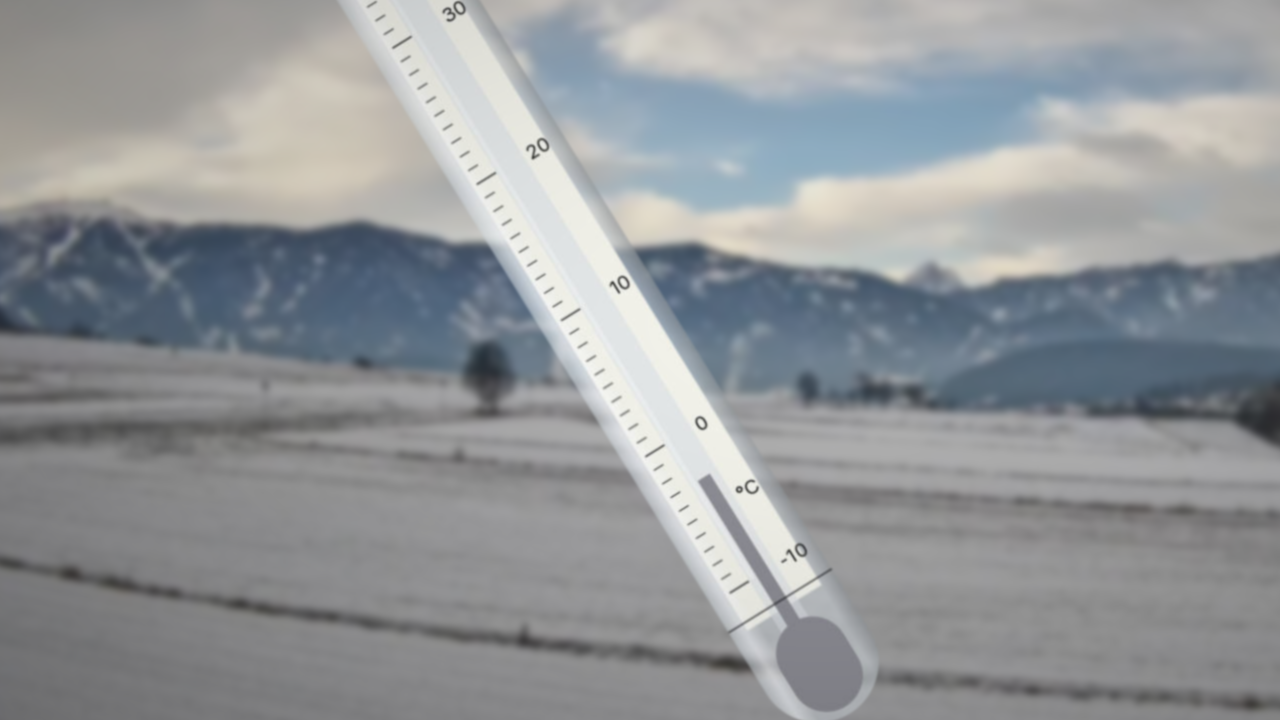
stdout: -3 °C
